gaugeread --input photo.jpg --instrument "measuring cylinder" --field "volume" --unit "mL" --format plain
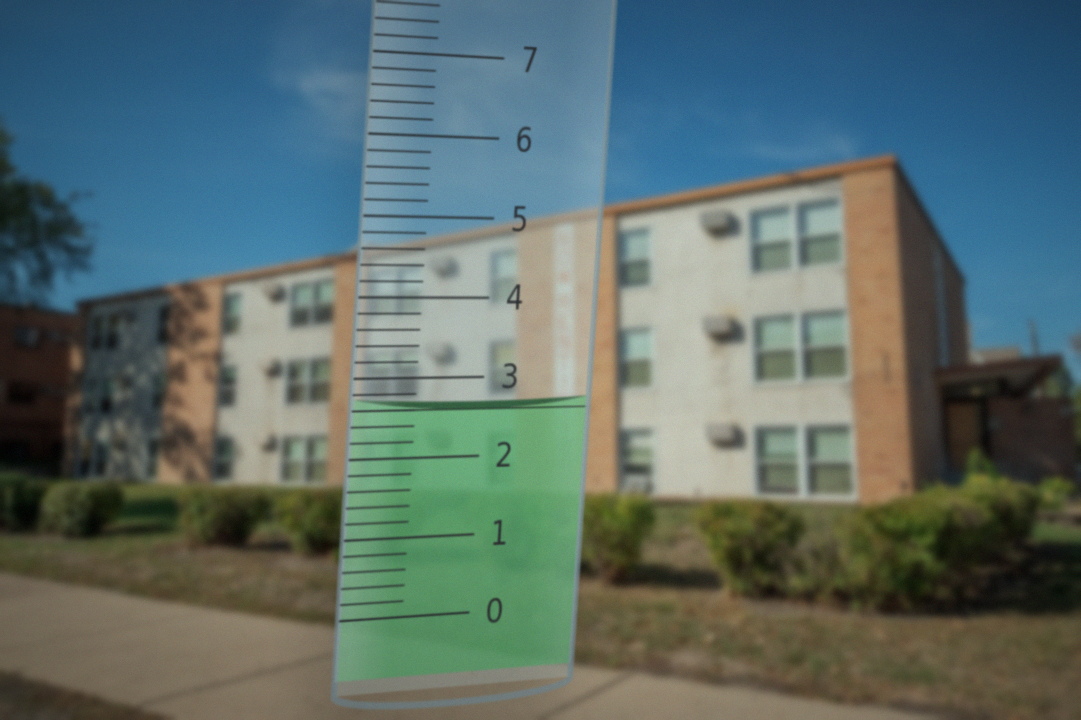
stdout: 2.6 mL
